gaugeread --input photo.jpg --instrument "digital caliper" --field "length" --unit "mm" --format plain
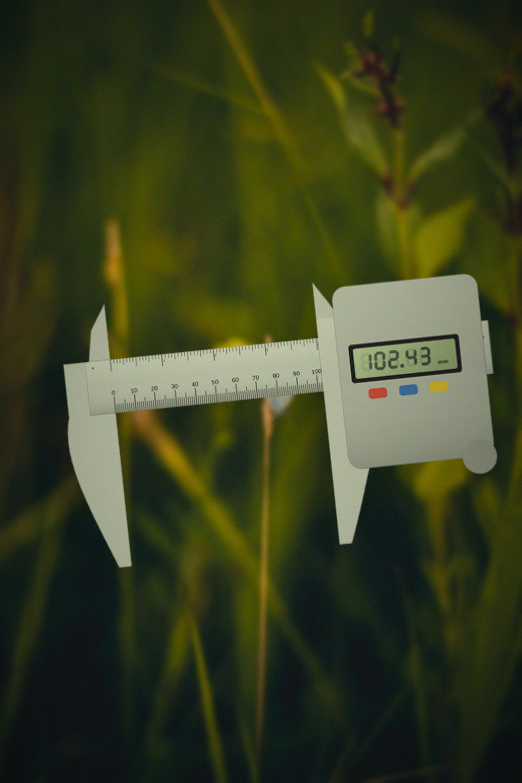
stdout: 102.43 mm
